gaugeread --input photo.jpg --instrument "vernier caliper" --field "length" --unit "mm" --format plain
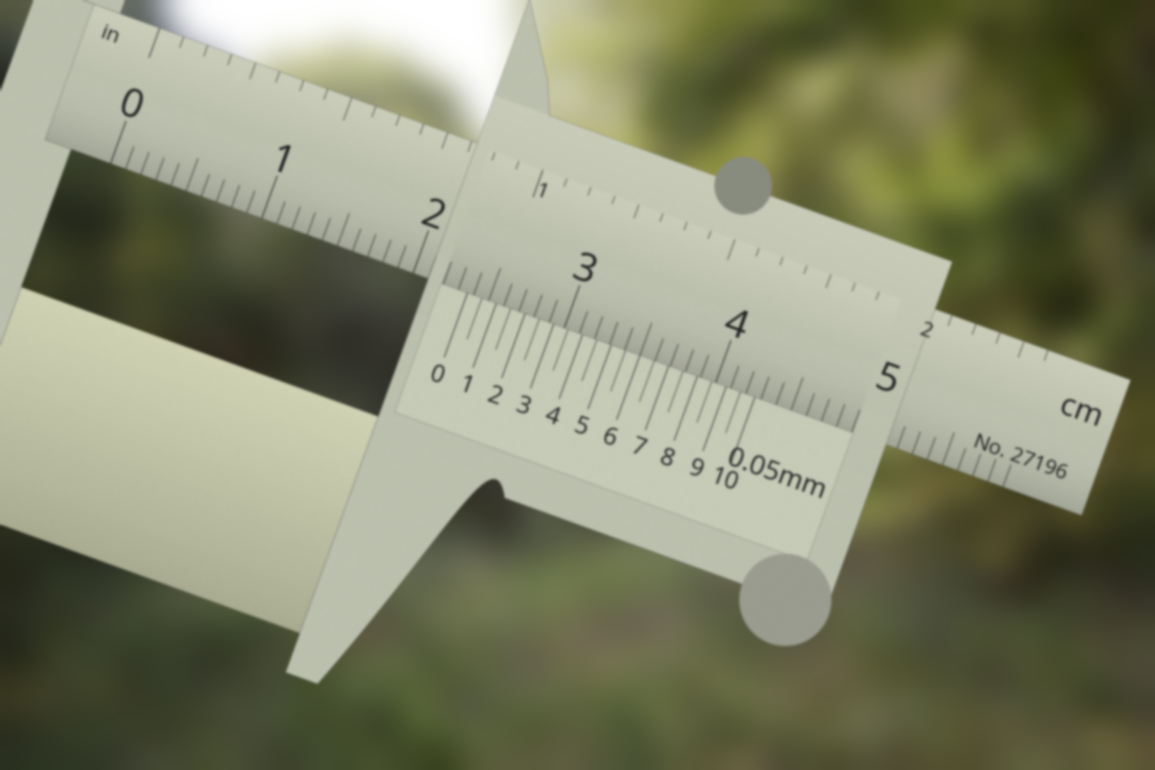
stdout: 23.6 mm
